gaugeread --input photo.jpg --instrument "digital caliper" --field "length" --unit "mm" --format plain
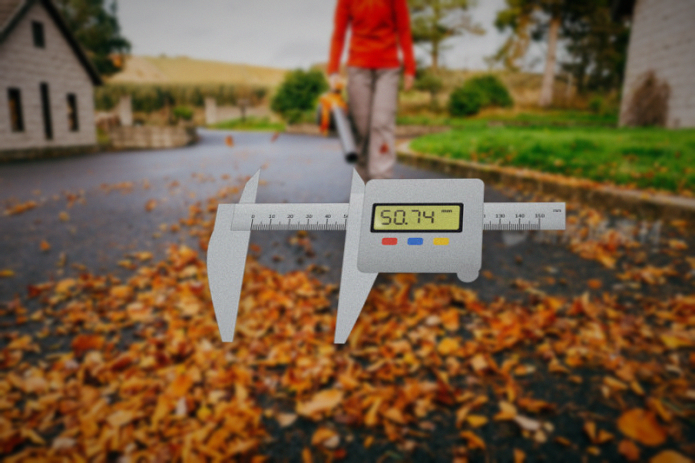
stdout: 50.74 mm
